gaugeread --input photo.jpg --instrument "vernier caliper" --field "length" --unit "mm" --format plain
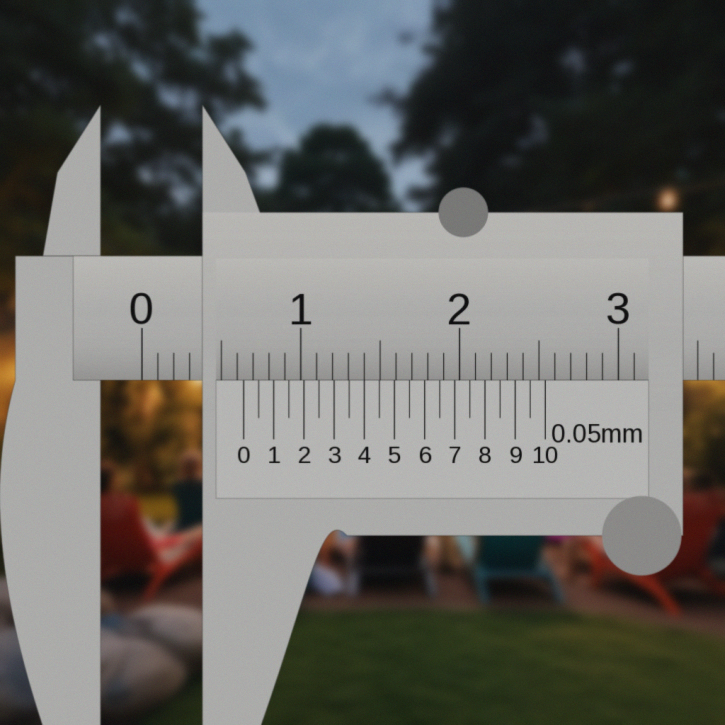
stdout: 6.4 mm
